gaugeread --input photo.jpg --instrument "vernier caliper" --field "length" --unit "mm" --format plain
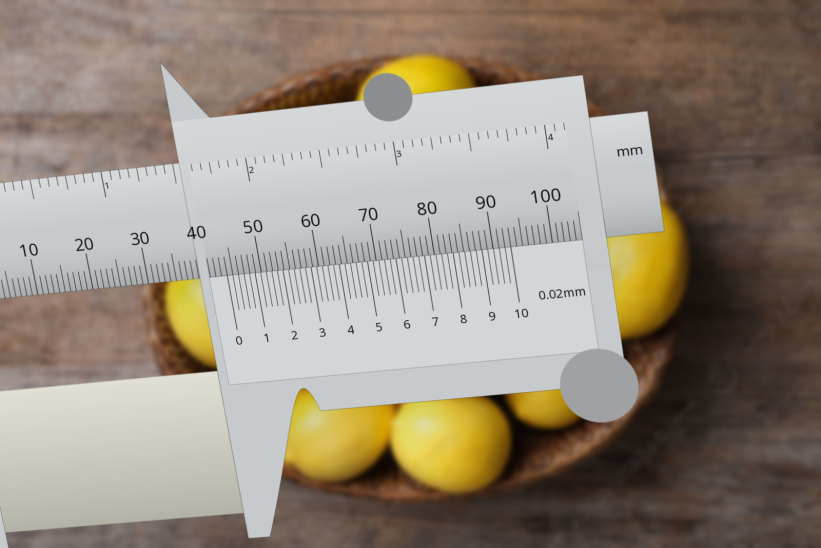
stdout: 44.0 mm
